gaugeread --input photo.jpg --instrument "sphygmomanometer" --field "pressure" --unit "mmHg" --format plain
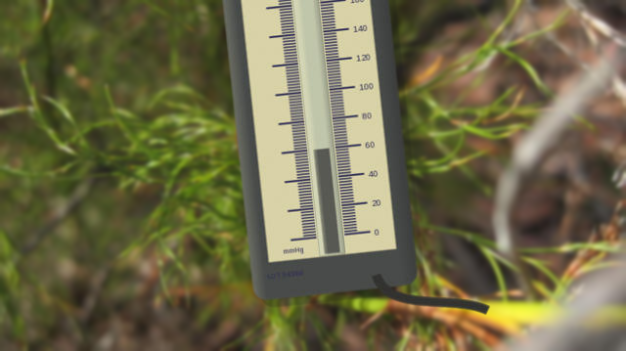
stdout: 60 mmHg
